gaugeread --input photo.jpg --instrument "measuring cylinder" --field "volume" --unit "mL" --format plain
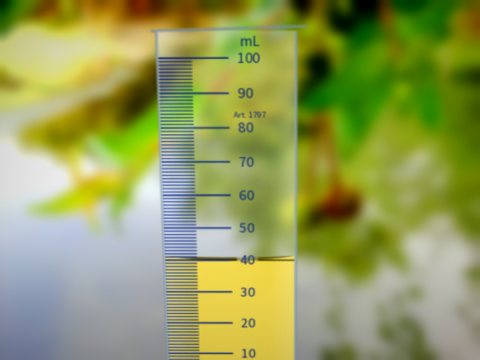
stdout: 40 mL
